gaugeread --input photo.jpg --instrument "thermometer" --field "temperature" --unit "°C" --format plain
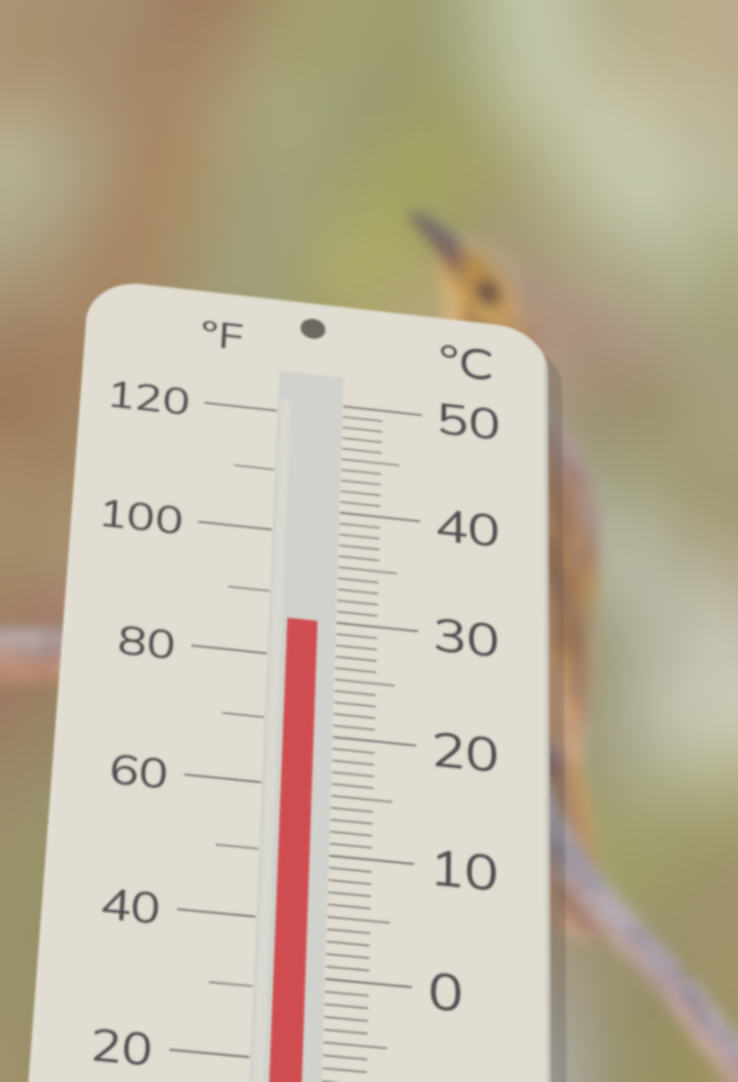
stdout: 30 °C
